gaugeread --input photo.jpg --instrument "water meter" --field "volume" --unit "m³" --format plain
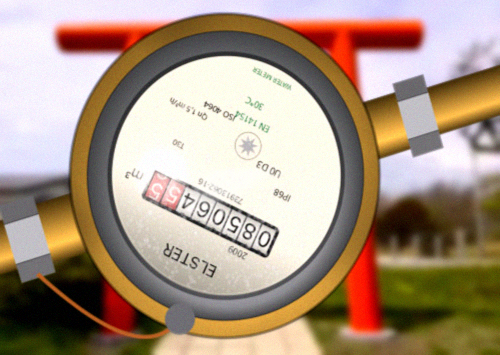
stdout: 85064.55 m³
